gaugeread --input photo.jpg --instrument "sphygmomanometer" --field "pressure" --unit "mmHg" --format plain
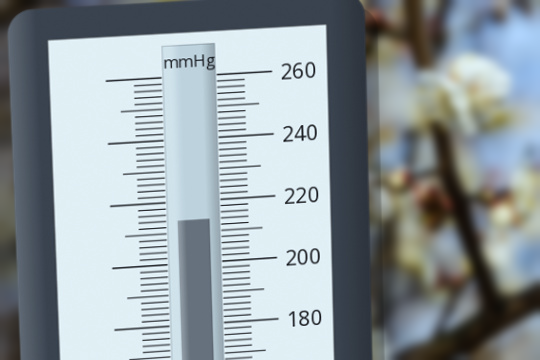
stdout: 214 mmHg
